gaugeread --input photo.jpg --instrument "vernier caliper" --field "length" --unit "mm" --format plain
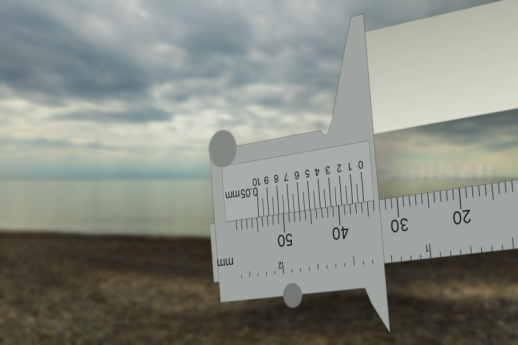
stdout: 35.6 mm
